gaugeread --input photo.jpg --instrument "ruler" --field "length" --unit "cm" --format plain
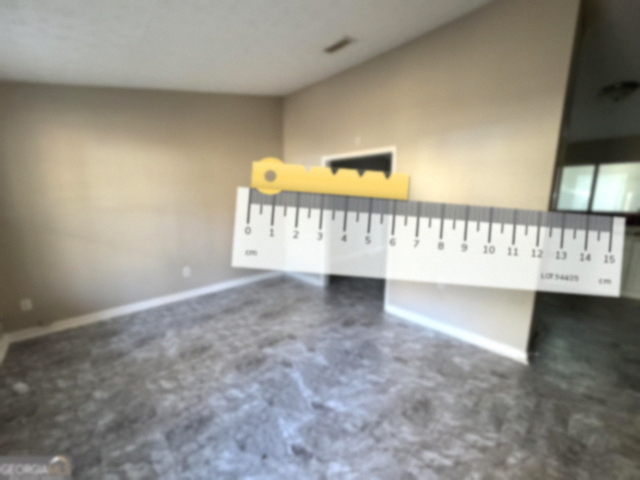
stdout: 6.5 cm
